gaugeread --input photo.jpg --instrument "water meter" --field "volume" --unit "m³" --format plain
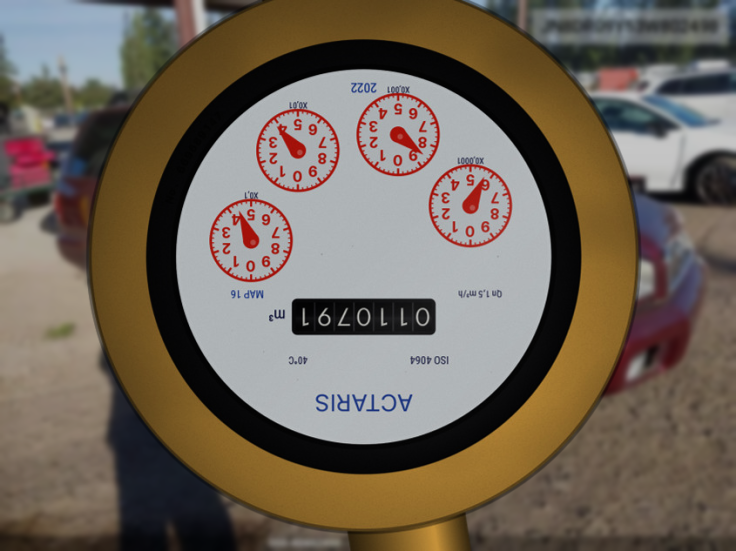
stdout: 110791.4385 m³
